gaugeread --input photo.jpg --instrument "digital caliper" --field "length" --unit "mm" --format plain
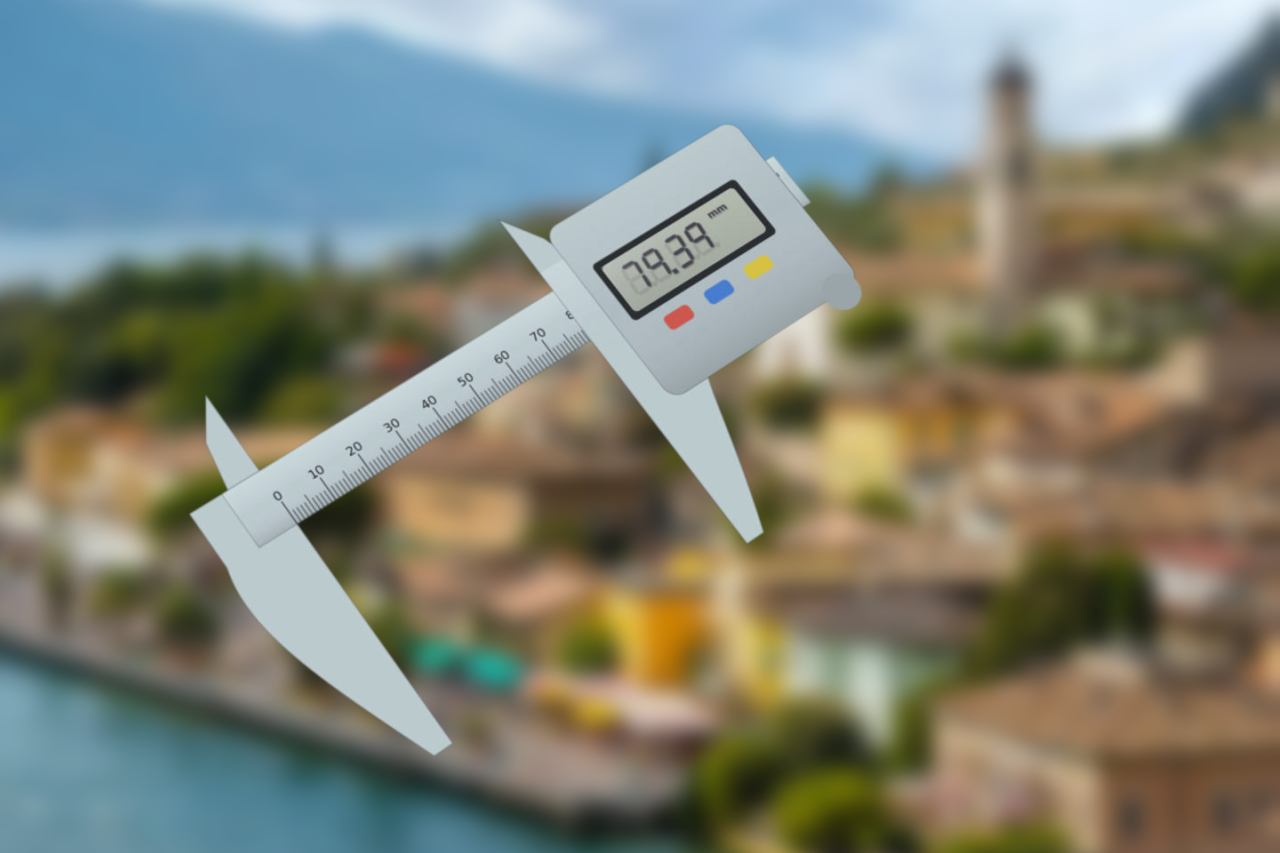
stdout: 79.39 mm
